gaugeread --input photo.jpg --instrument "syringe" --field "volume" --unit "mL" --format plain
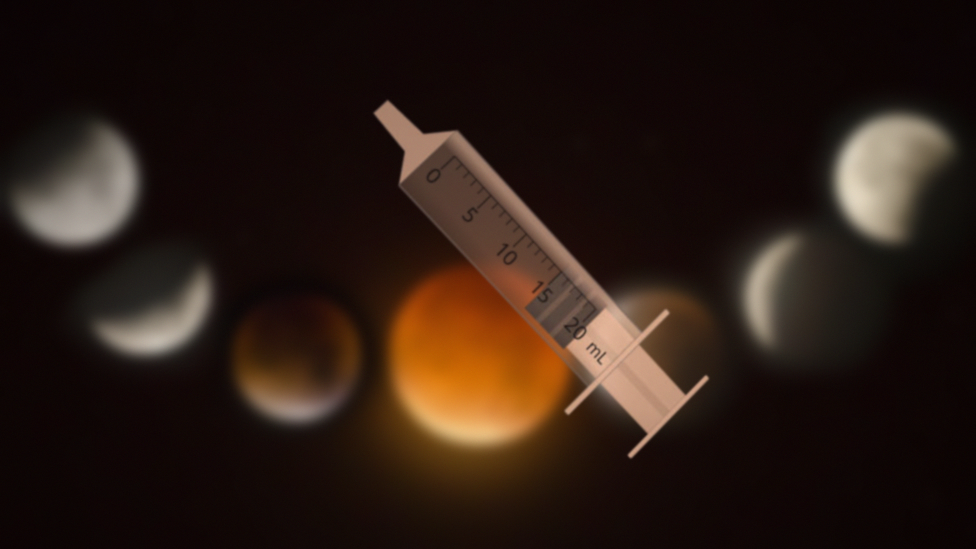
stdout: 15 mL
